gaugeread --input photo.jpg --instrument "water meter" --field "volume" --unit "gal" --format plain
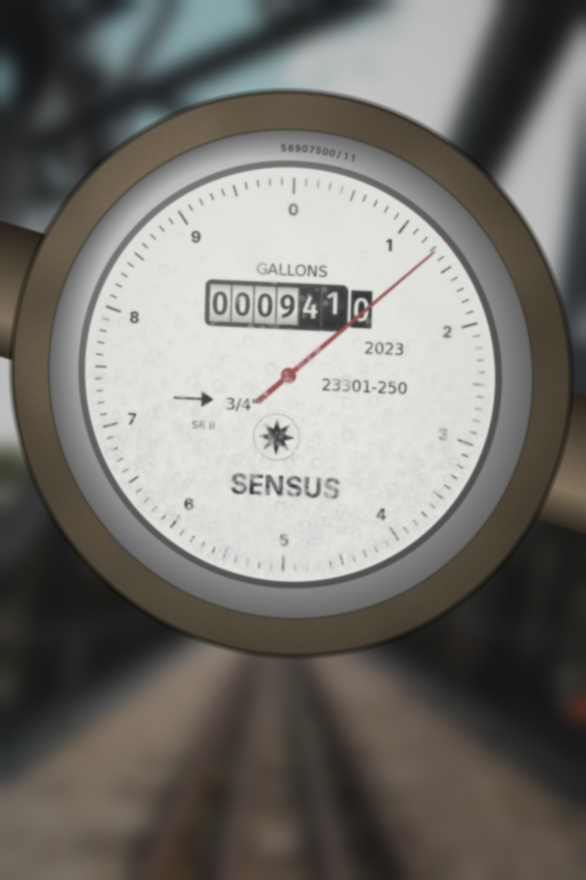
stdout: 9411.3 gal
